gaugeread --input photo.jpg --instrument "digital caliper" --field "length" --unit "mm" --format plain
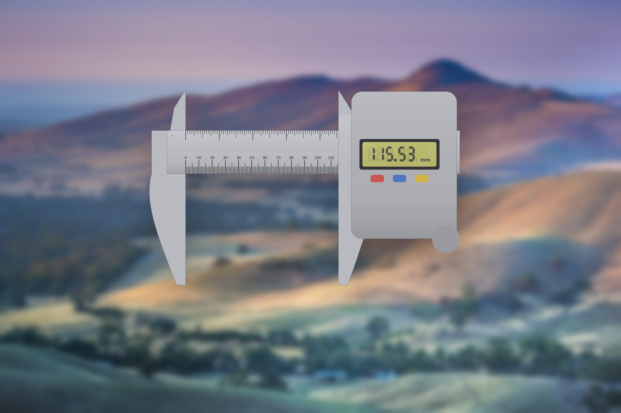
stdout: 115.53 mm
